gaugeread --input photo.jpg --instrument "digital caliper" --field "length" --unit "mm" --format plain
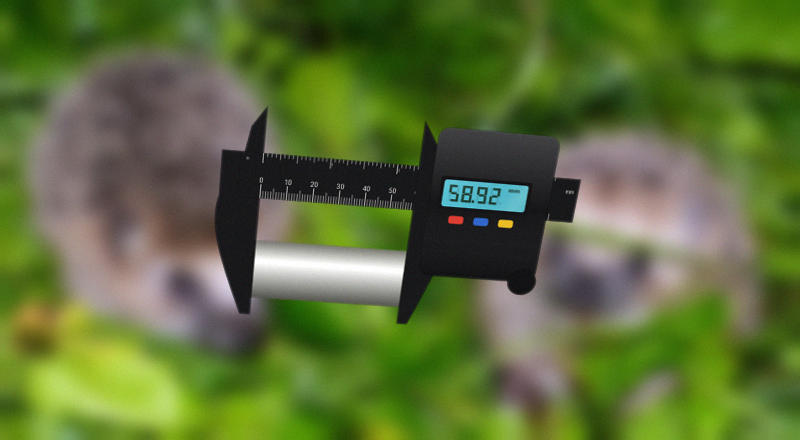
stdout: 58.92 mm
